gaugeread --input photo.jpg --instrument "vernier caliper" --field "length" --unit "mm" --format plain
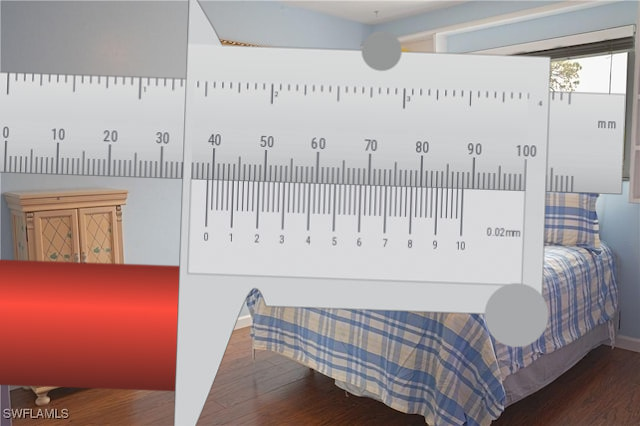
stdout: 39.0 mm
